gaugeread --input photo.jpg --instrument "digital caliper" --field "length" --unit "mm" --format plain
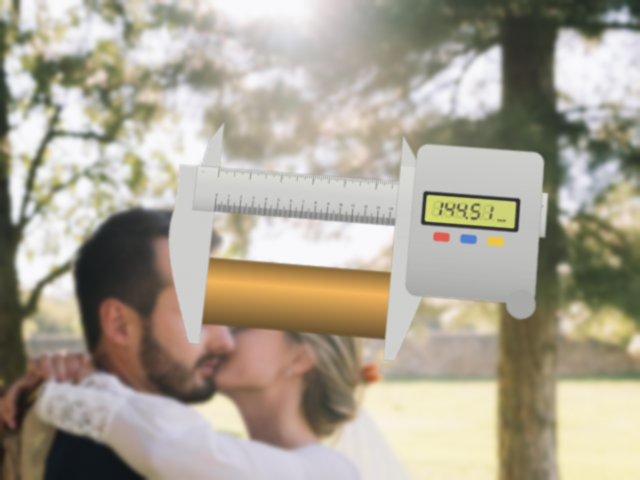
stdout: 144.51 mm
